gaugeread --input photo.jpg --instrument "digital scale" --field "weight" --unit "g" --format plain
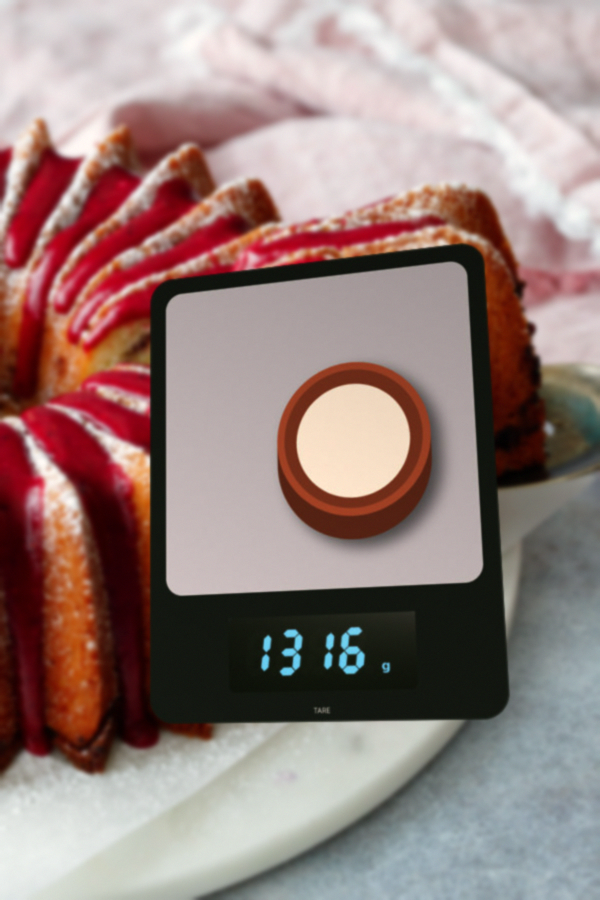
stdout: 1316 g
